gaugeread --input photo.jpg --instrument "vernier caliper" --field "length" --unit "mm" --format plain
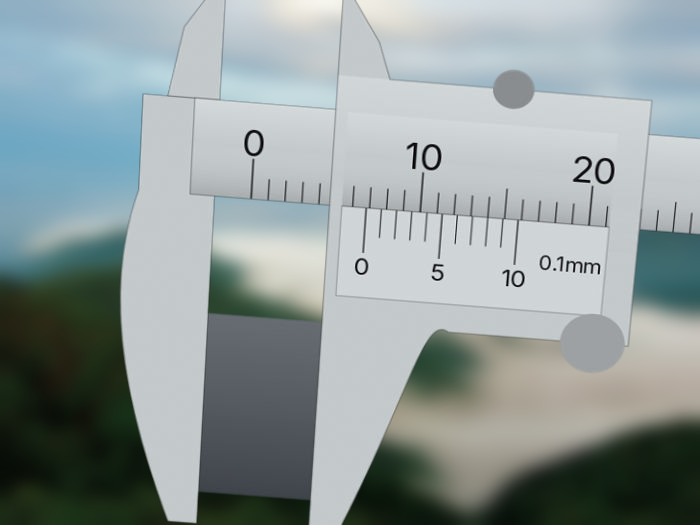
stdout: 6.8 mm
